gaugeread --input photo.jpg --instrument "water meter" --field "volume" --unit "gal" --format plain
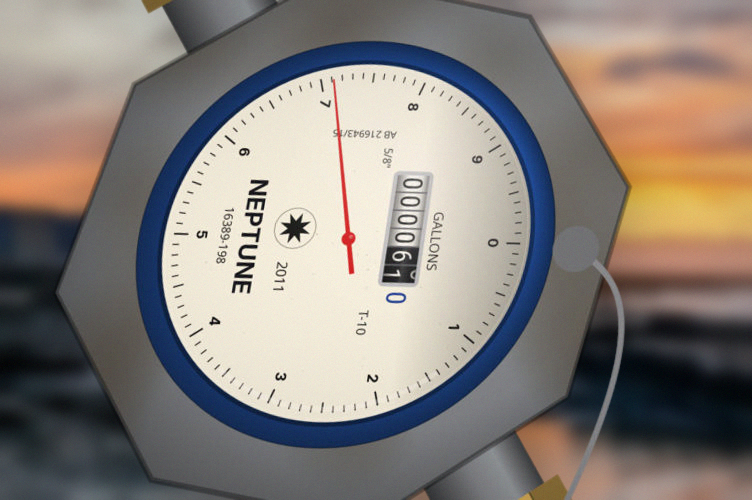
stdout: 607.1 gal
